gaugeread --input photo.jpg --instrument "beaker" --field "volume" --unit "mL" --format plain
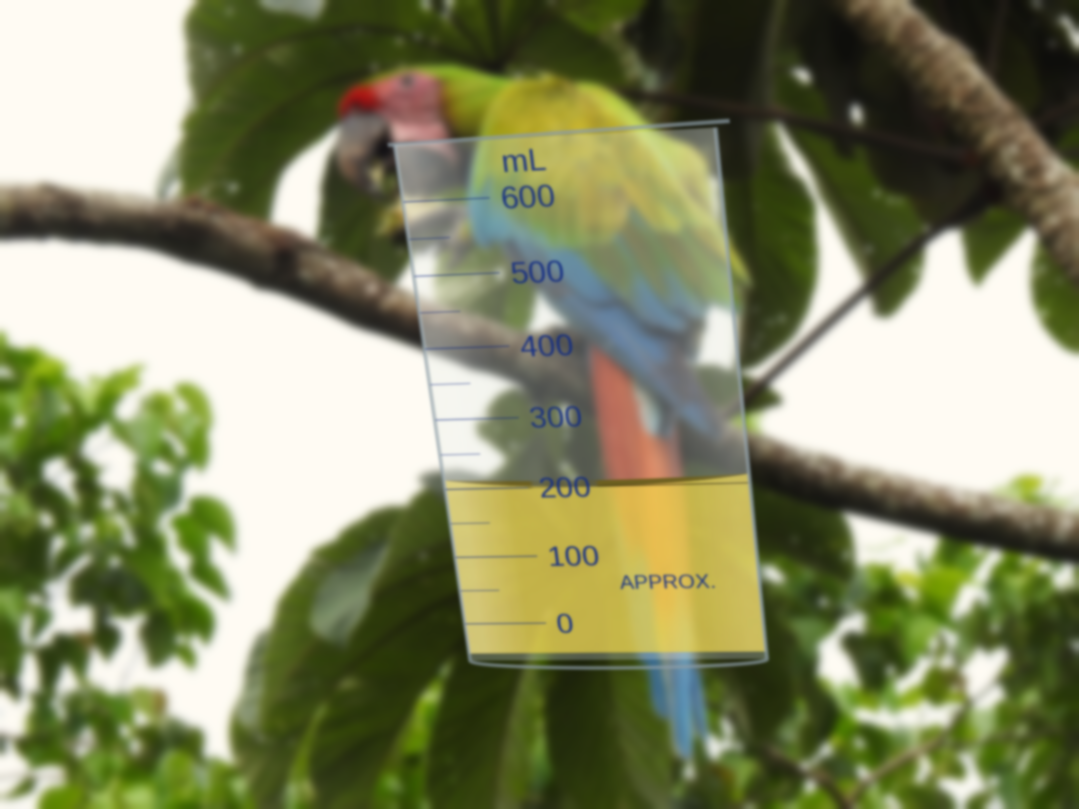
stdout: 200 mL
